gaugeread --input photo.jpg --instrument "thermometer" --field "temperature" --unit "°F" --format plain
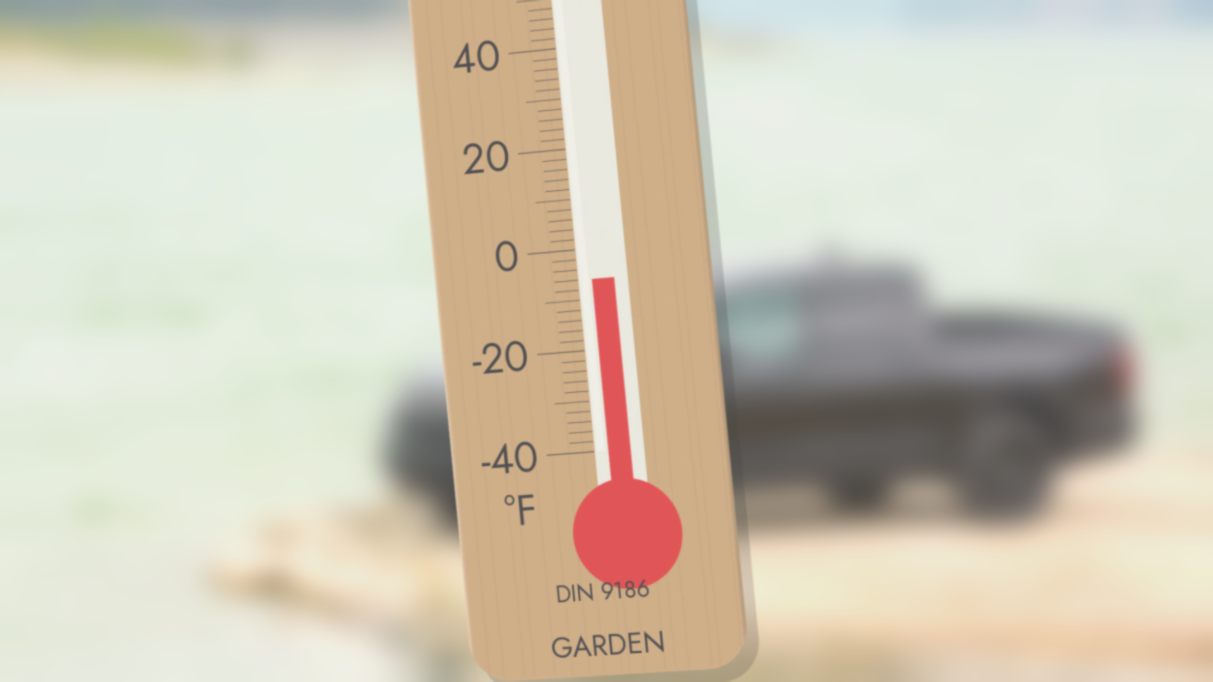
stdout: -6 °F
